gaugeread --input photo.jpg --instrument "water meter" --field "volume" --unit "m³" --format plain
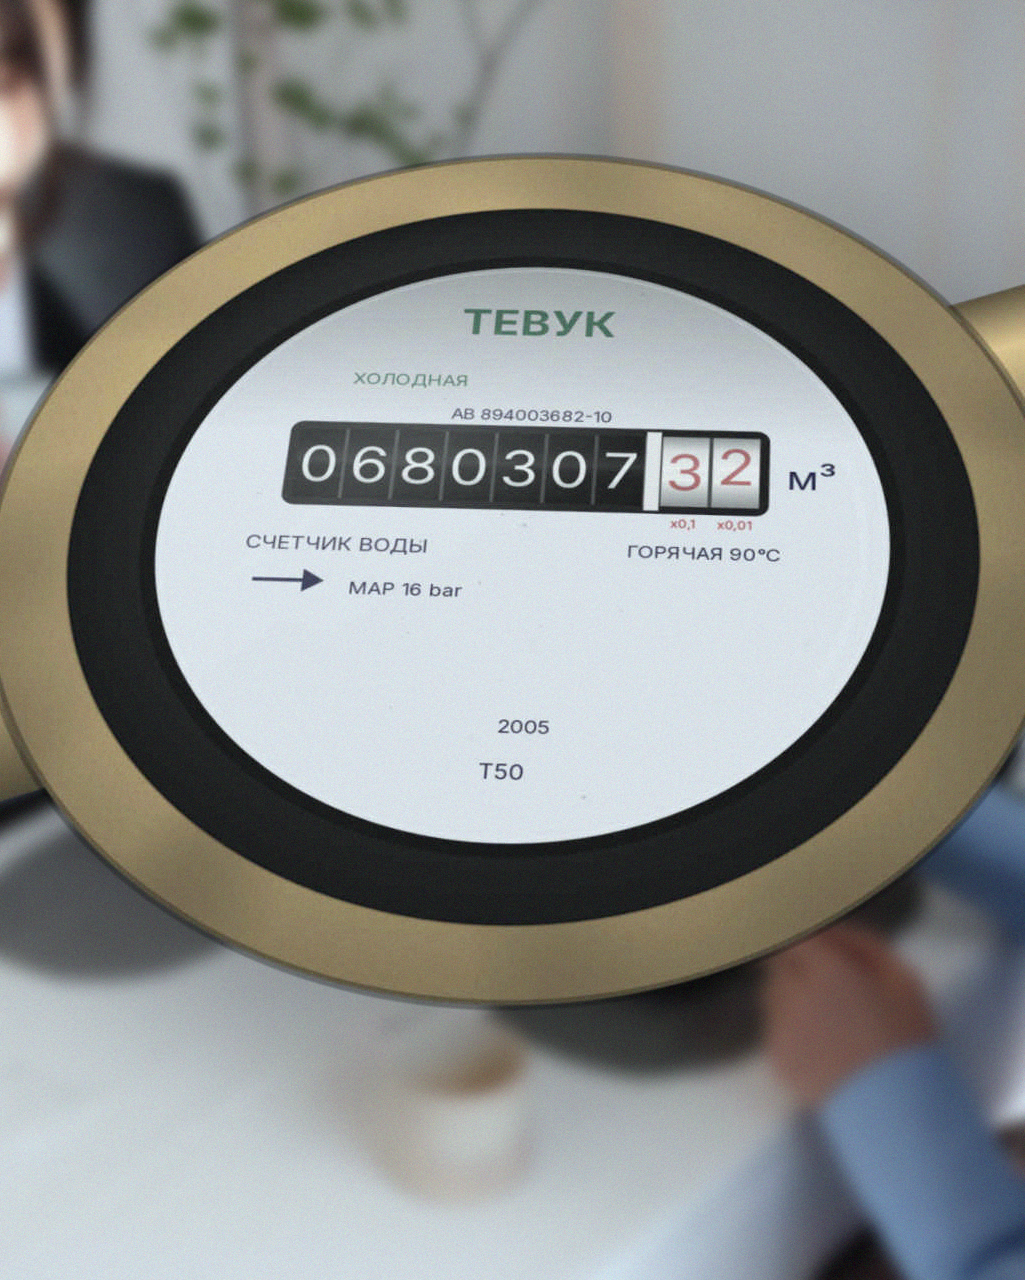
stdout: 680307.32 m³
